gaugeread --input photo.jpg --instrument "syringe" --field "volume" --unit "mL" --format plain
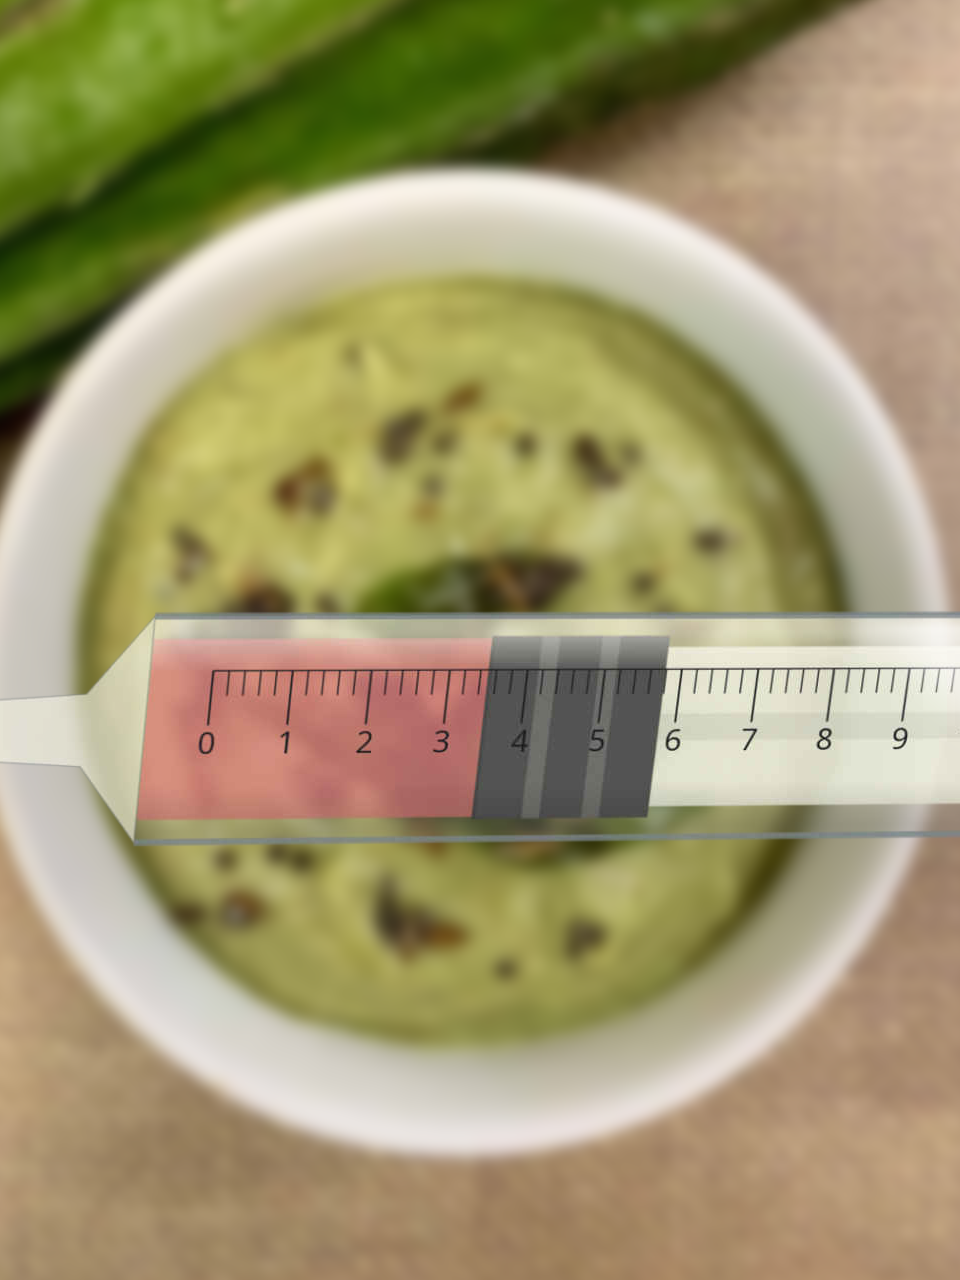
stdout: 3.5 mL
